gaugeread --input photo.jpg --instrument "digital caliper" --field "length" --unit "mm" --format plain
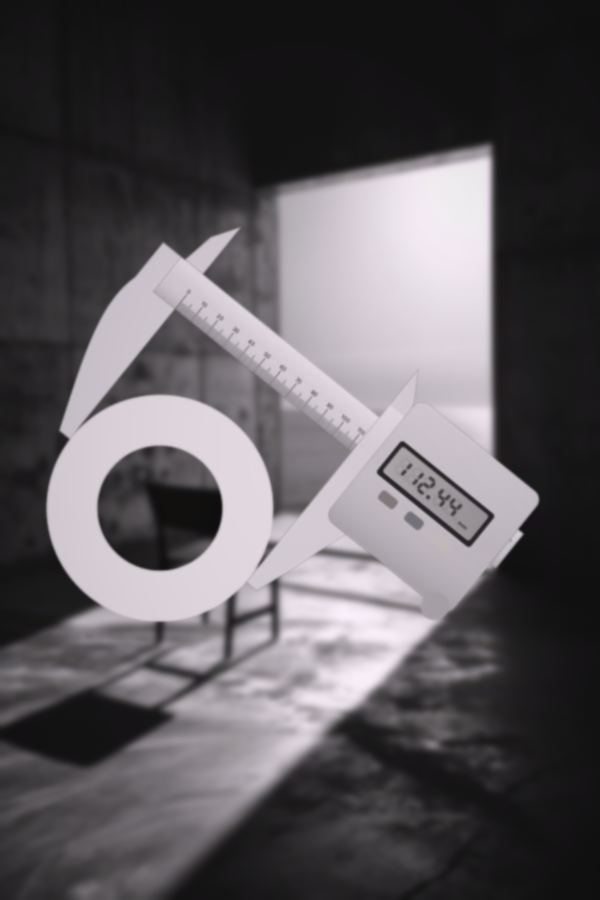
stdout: 112.44 mm
